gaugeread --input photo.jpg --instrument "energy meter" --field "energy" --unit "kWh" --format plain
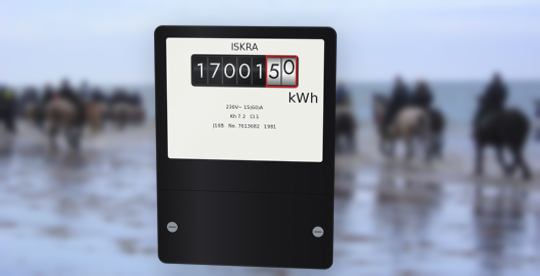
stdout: 17001.50 kWh
